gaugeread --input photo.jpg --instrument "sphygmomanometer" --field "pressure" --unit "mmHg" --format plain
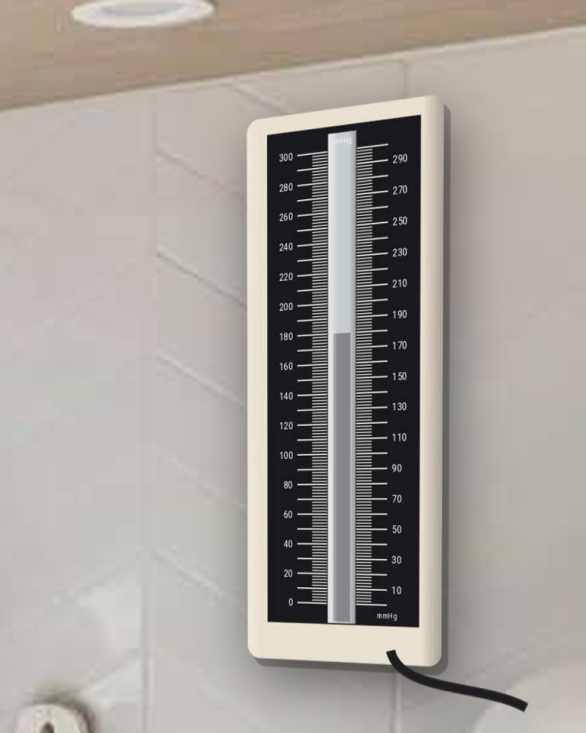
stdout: 180 mmHg
